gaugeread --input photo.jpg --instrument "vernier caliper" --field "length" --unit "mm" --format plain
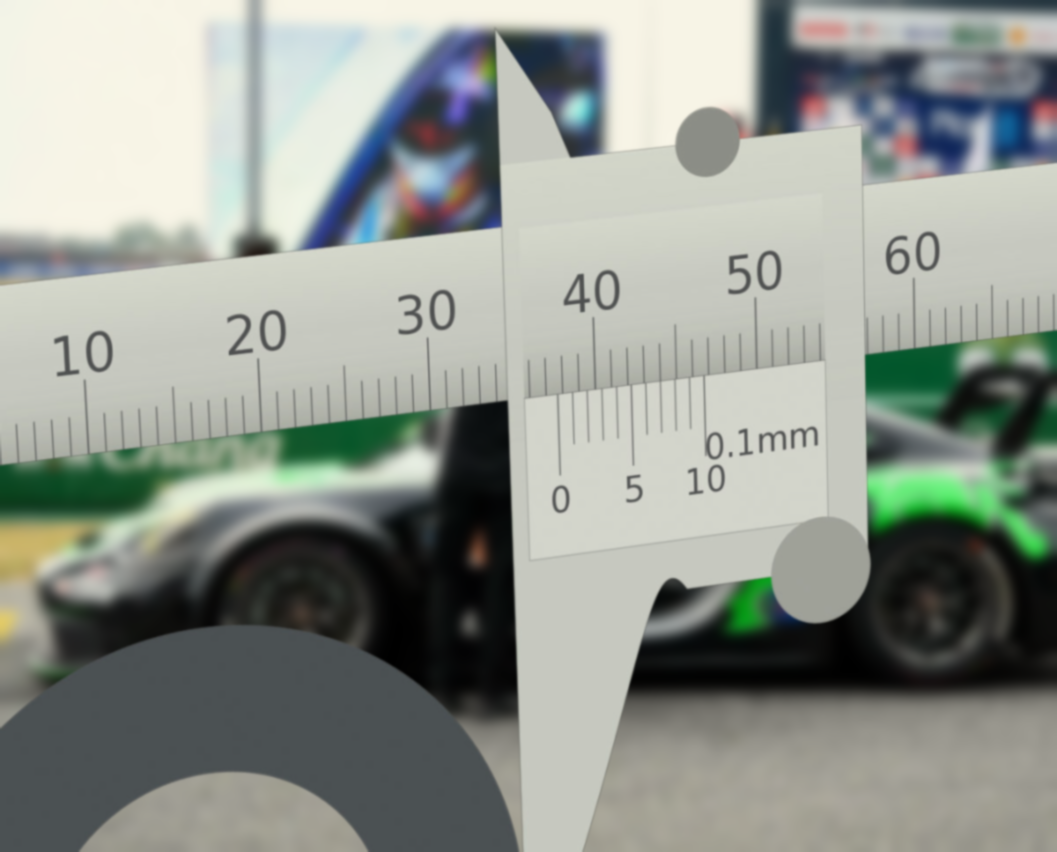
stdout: 37.7 mm
